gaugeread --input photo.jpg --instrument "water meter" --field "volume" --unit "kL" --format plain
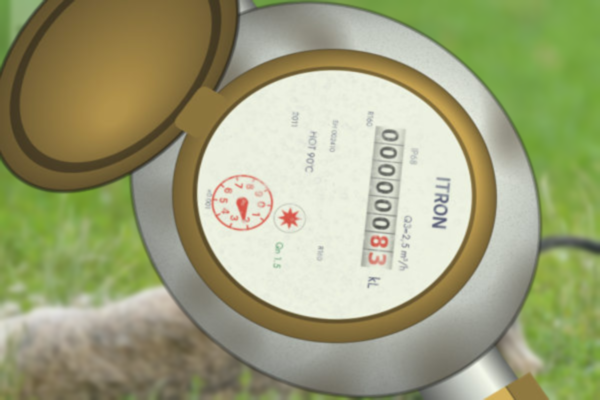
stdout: 0.832 kL
